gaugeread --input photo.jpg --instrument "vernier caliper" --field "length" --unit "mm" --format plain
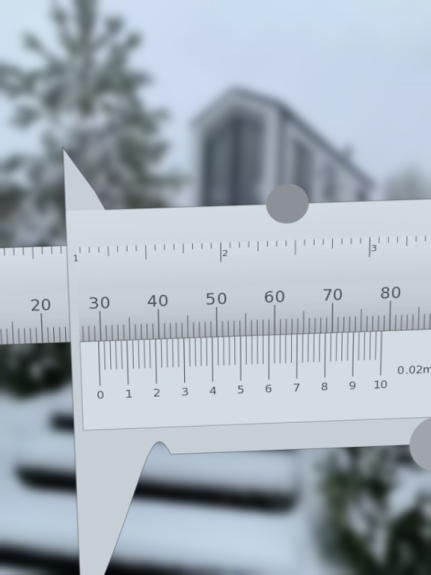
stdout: 29.6 mm
